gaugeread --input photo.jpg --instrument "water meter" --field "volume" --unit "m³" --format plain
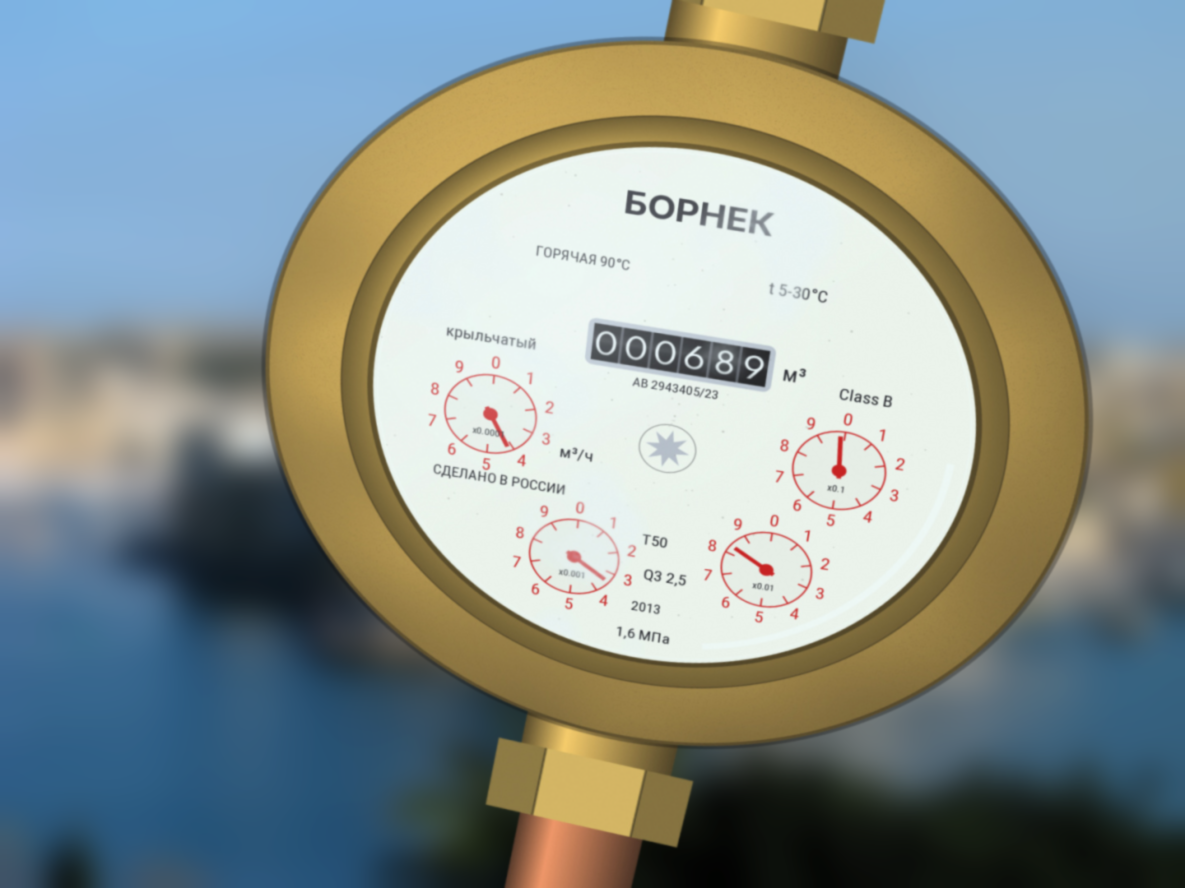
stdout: 688.9834 m³
